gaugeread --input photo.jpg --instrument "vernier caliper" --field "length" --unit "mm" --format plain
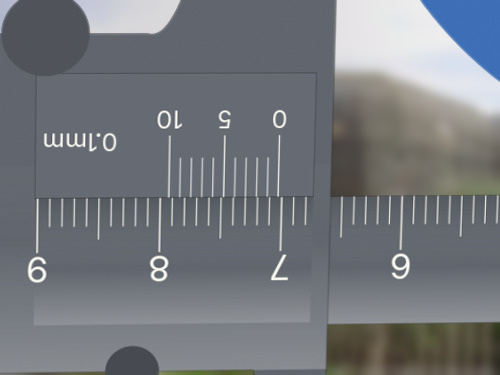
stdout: 70.3 mm
